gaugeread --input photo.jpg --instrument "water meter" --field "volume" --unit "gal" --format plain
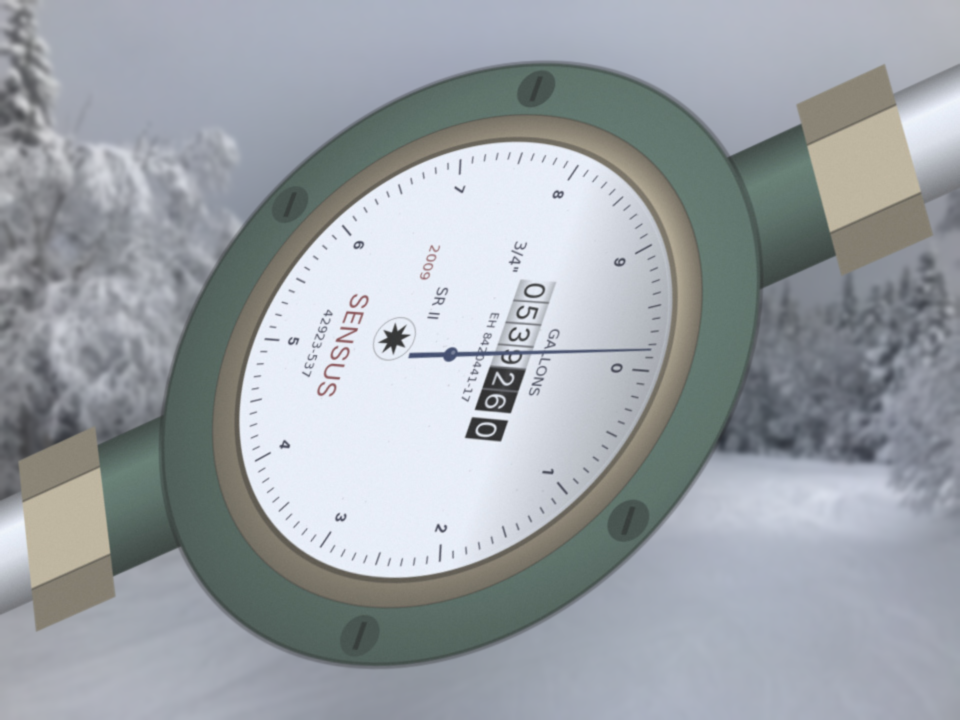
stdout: 539259.8 gal
